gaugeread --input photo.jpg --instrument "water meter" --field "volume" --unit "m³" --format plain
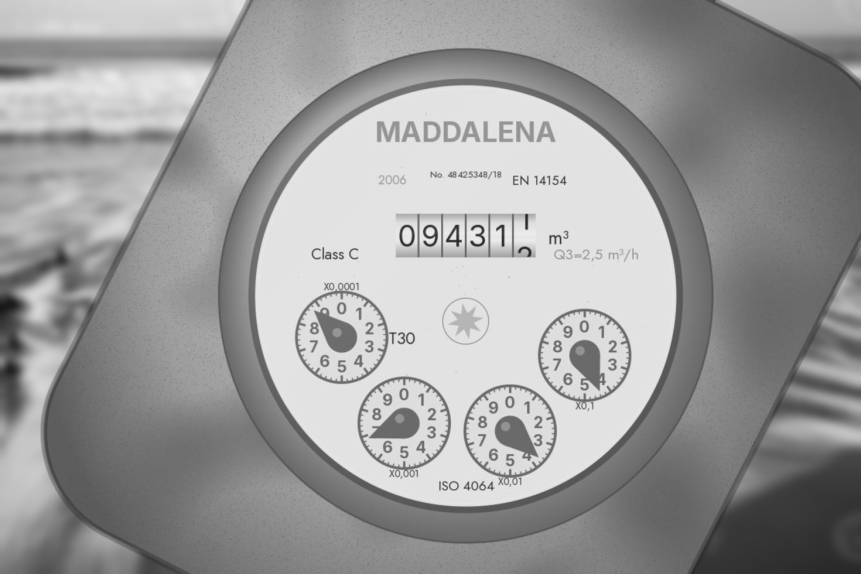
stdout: 94311.4368 m³
